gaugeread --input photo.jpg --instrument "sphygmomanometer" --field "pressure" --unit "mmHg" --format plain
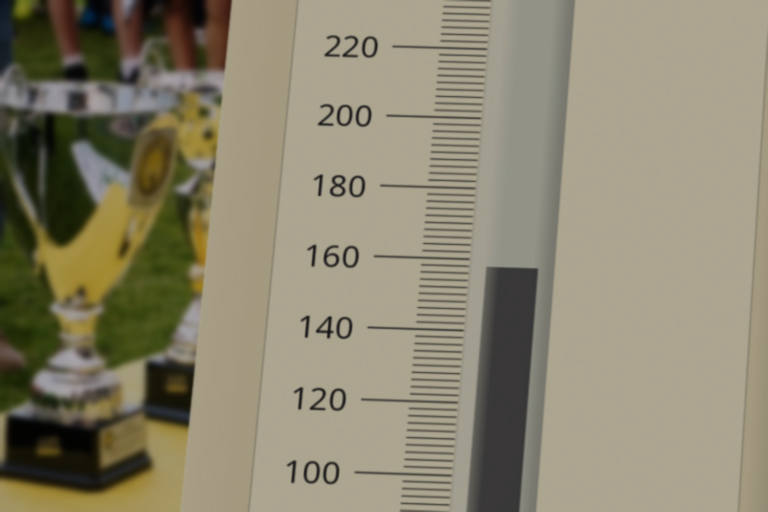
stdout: 158 mmHg
